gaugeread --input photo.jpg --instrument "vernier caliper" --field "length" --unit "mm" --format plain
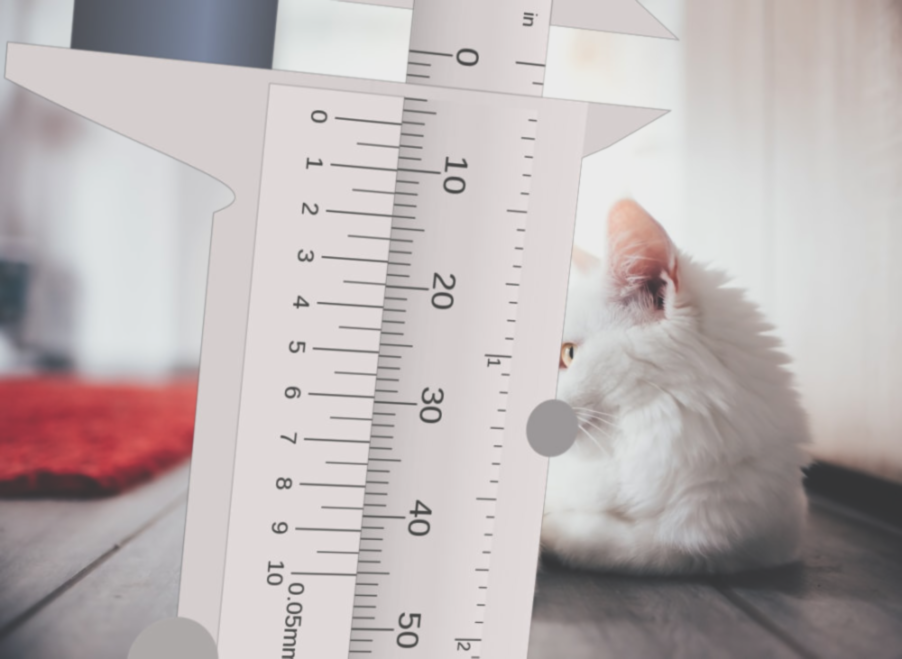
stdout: 6.2 mm
